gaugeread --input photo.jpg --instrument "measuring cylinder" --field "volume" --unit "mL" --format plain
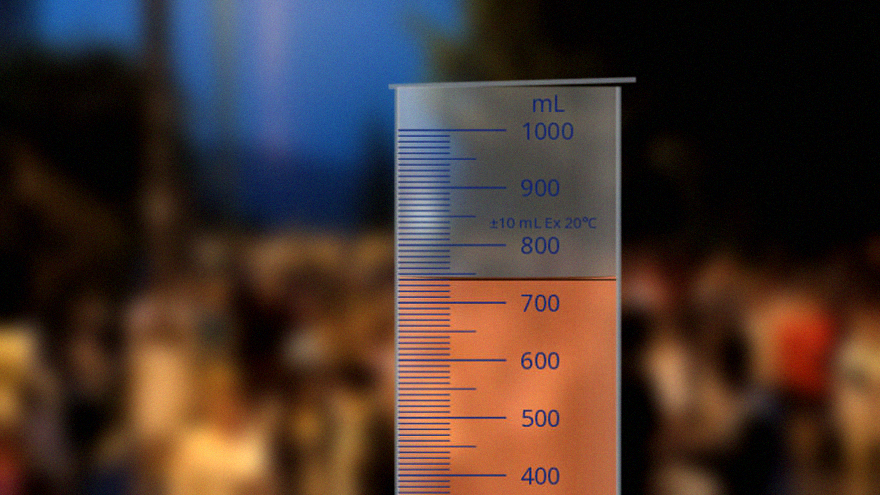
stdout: 740 mL
